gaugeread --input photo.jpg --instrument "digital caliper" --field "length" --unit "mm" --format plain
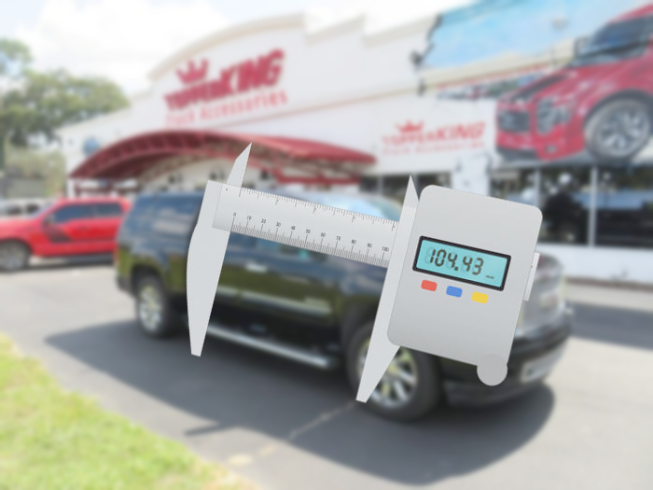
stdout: 104.43 mm
